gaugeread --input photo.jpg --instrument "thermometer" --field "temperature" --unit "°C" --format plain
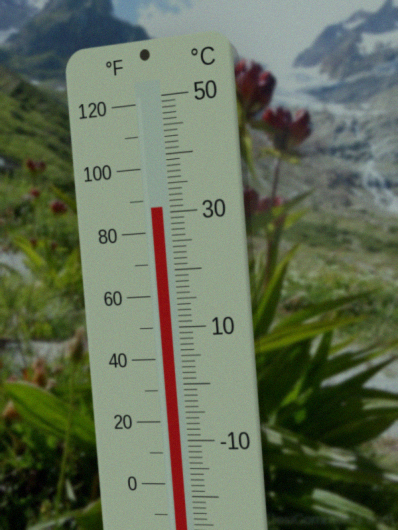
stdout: 31 °C
